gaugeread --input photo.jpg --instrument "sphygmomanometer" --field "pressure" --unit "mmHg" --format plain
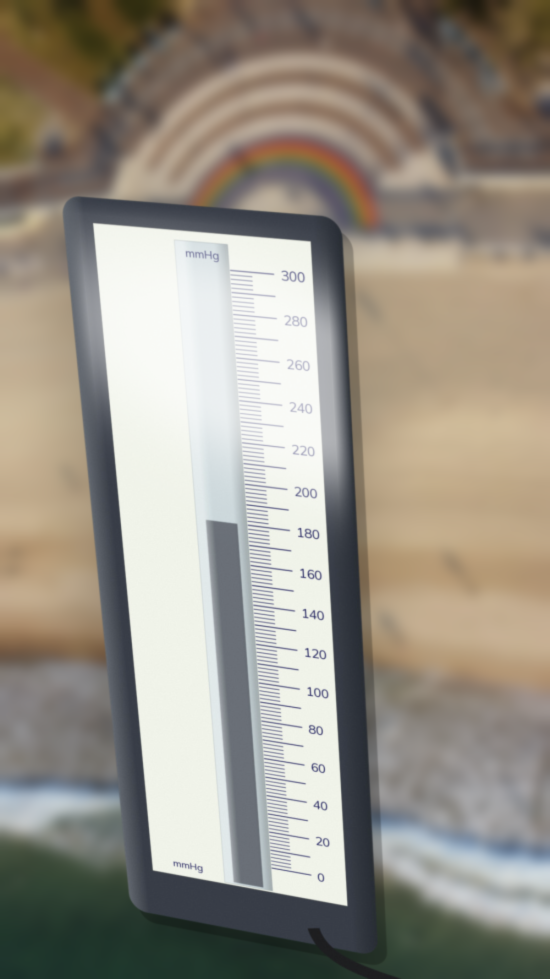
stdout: 180 mmHg
